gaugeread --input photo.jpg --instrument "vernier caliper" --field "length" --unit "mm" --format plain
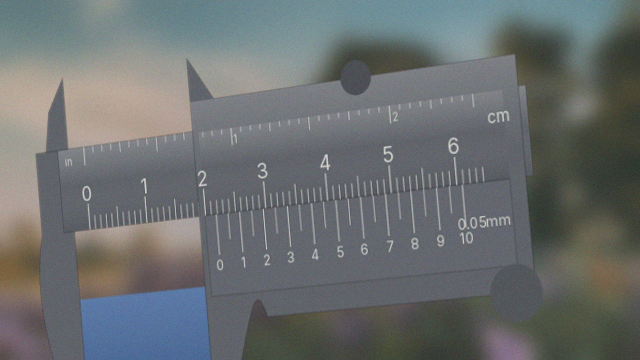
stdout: 21.8 mm
